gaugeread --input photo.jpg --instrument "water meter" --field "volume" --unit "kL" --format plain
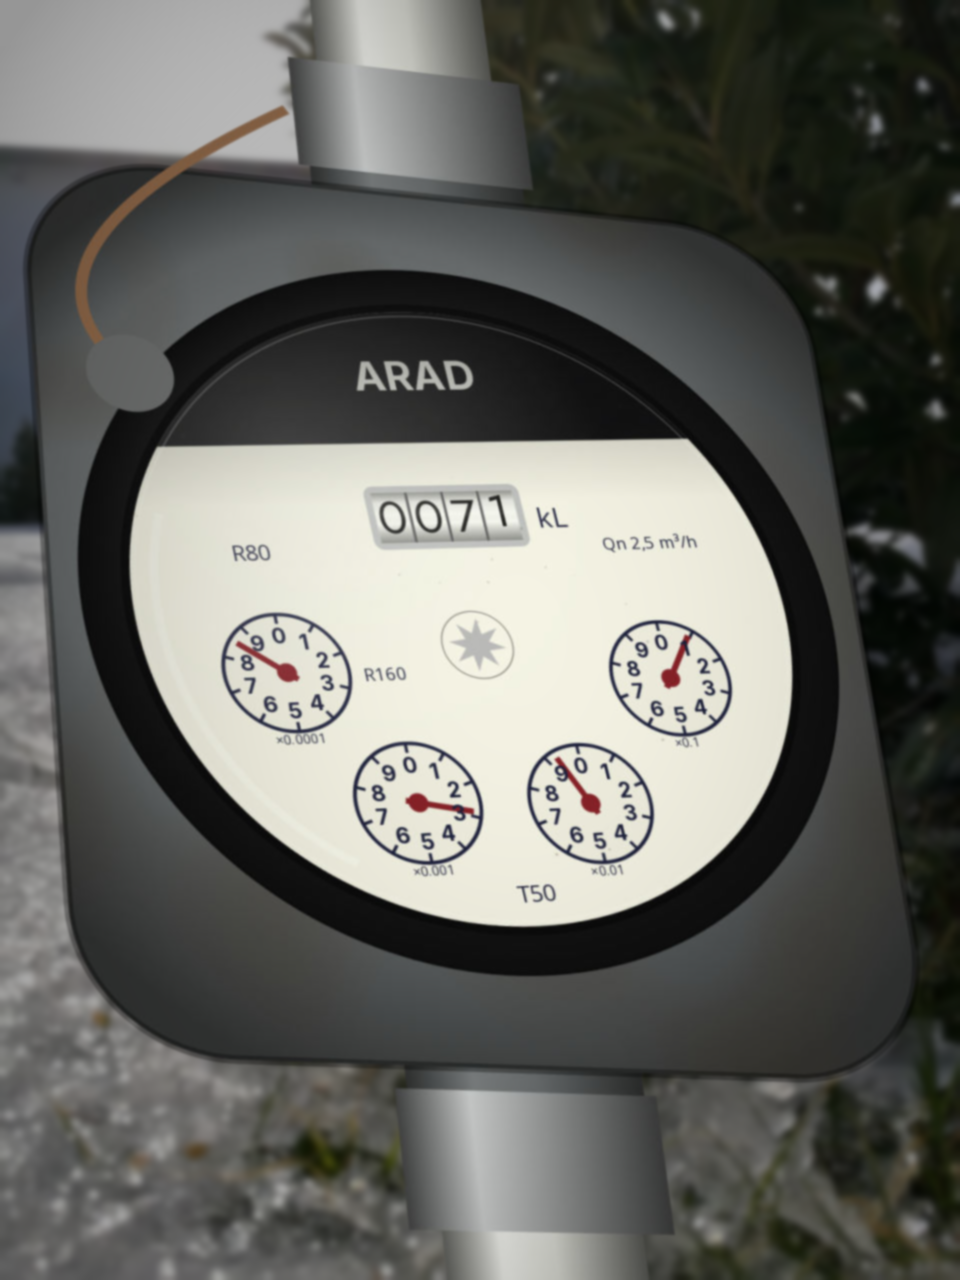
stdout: 71.0928 kL
